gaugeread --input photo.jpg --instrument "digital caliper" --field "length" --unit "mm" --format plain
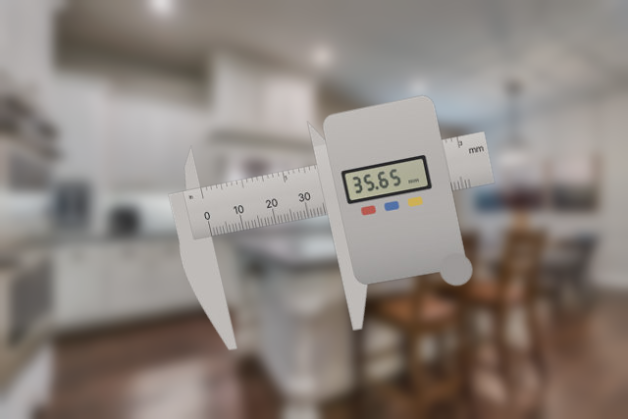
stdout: 35.65 mm
